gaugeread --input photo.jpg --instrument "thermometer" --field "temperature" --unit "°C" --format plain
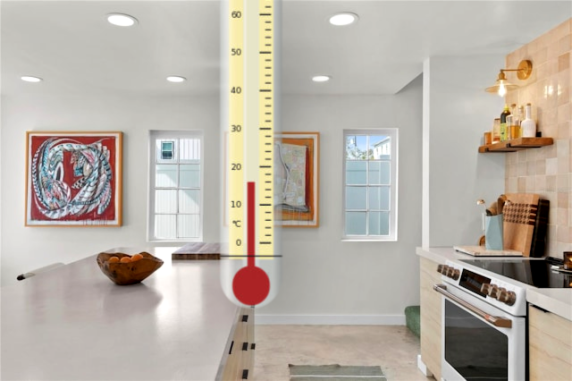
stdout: 16 °C
